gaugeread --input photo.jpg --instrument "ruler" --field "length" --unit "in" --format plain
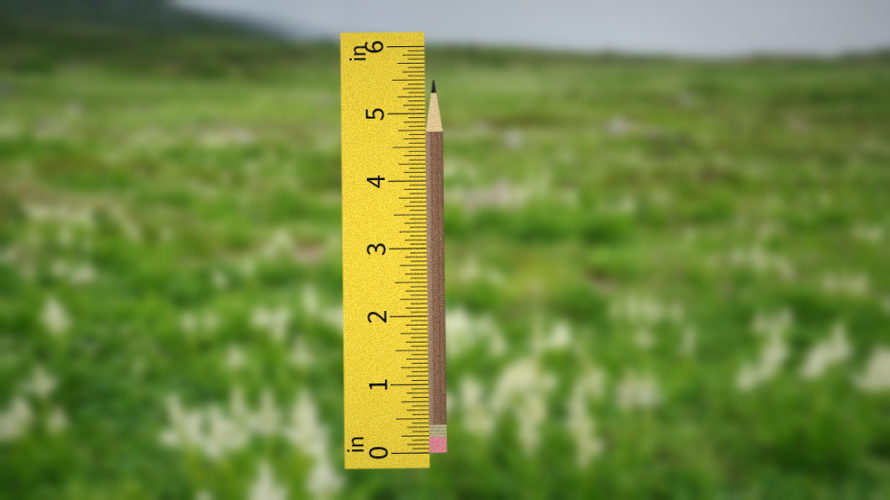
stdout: 5.5 in
